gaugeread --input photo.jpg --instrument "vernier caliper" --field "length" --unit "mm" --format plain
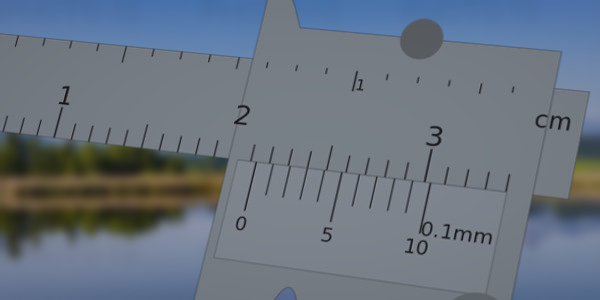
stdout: 21.3 mm
